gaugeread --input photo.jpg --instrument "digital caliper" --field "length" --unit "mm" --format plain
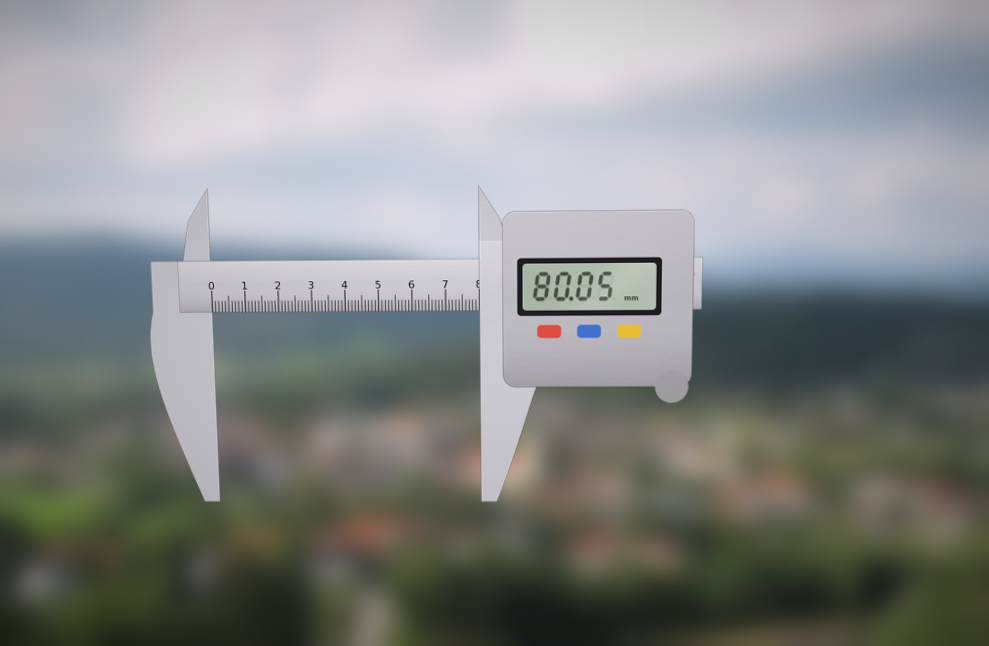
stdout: 80.05 mm
